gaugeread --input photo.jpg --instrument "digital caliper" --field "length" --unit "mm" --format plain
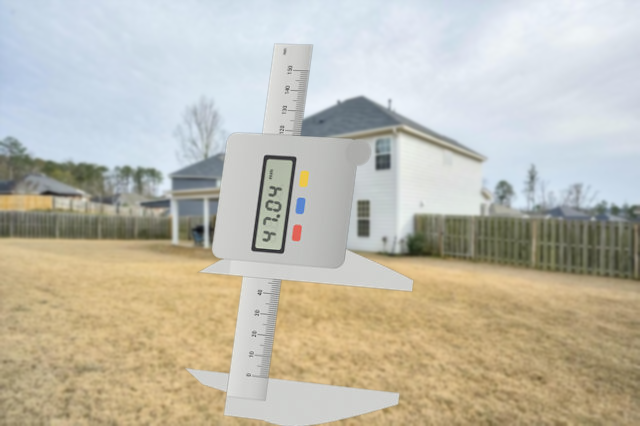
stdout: 47.04 mm
